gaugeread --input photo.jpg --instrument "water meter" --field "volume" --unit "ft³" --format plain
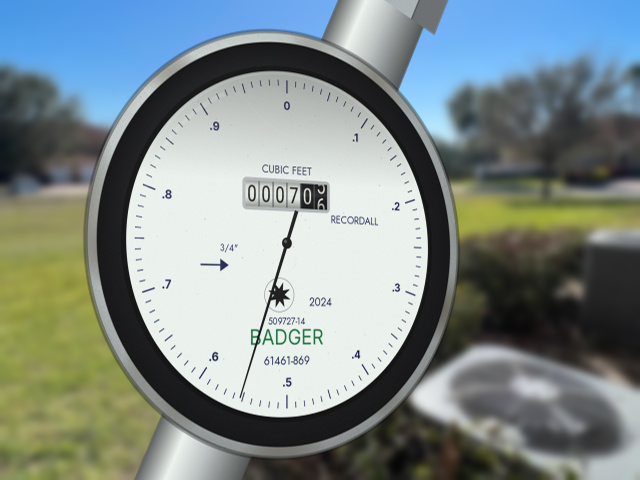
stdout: 705.55 ft³
